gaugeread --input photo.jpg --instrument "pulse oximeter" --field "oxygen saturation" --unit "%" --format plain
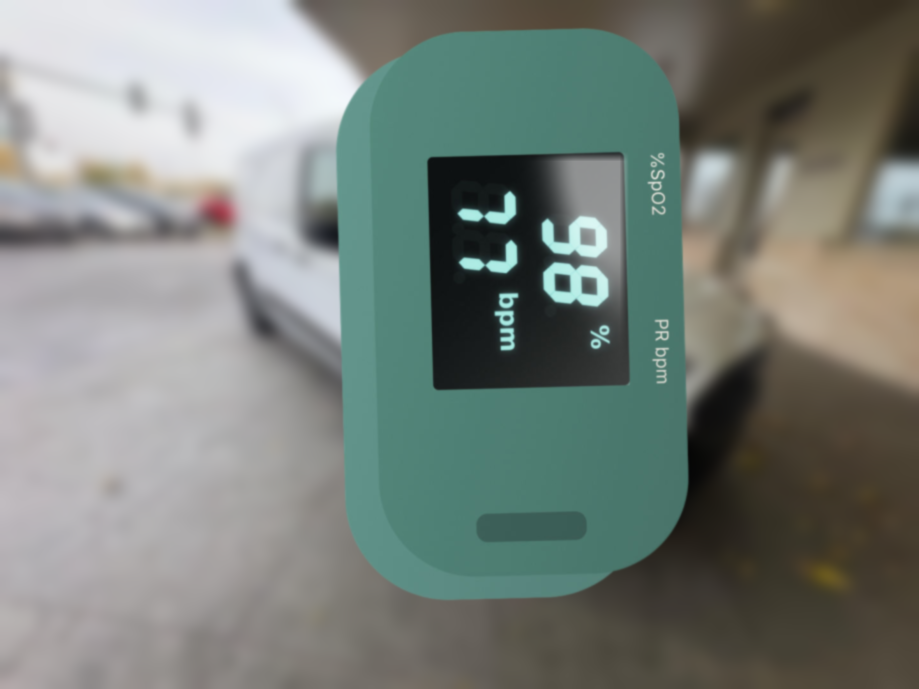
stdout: 98 %
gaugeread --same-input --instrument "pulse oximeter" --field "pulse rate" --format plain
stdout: 77 bpm
